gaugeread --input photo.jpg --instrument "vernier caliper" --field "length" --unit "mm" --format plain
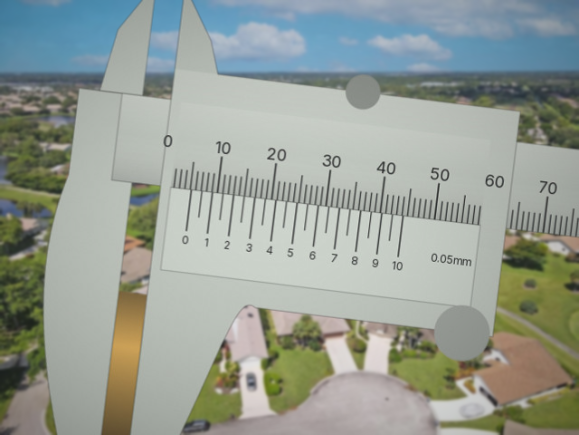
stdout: 5.2 mm
